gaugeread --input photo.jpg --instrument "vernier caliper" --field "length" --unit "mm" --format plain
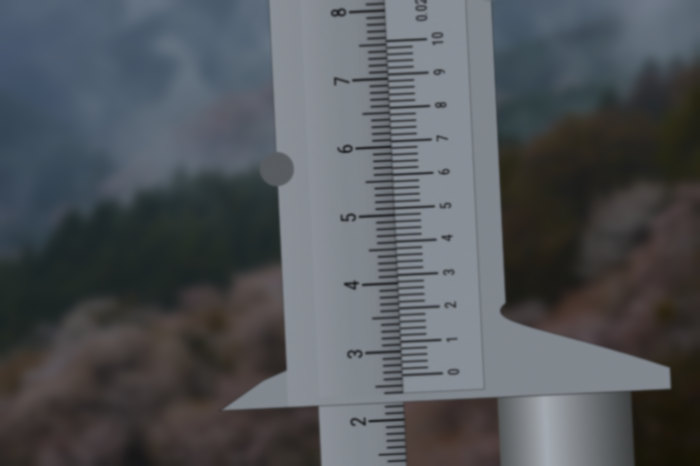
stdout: 26.5 mm
